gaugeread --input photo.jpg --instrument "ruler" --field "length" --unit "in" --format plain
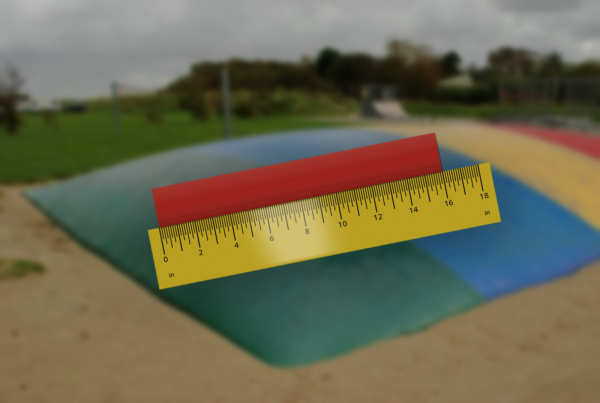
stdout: 16 in
